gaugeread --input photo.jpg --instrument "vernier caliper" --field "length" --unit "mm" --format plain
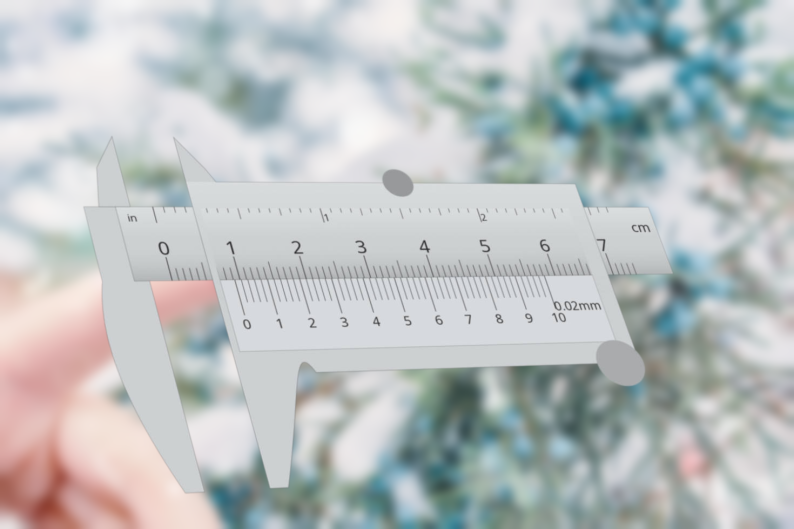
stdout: 9.2 mm
